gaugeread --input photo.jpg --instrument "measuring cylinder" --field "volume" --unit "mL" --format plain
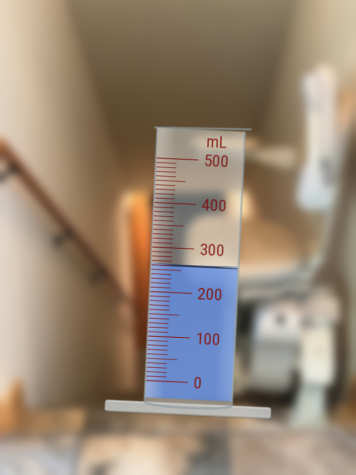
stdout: 260 mL
